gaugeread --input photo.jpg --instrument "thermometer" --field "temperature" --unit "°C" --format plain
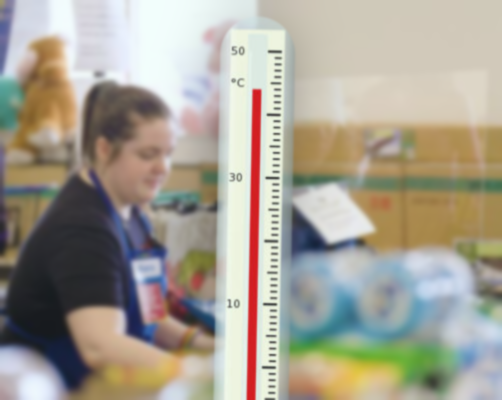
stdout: 44 °C
